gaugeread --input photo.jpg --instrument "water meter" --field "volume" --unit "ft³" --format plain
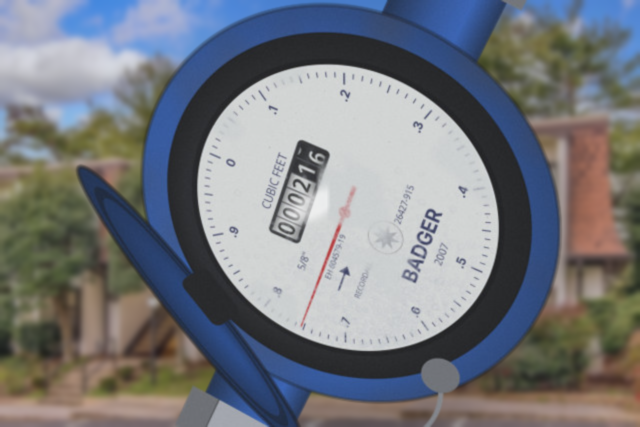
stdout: 215.75 ft³
